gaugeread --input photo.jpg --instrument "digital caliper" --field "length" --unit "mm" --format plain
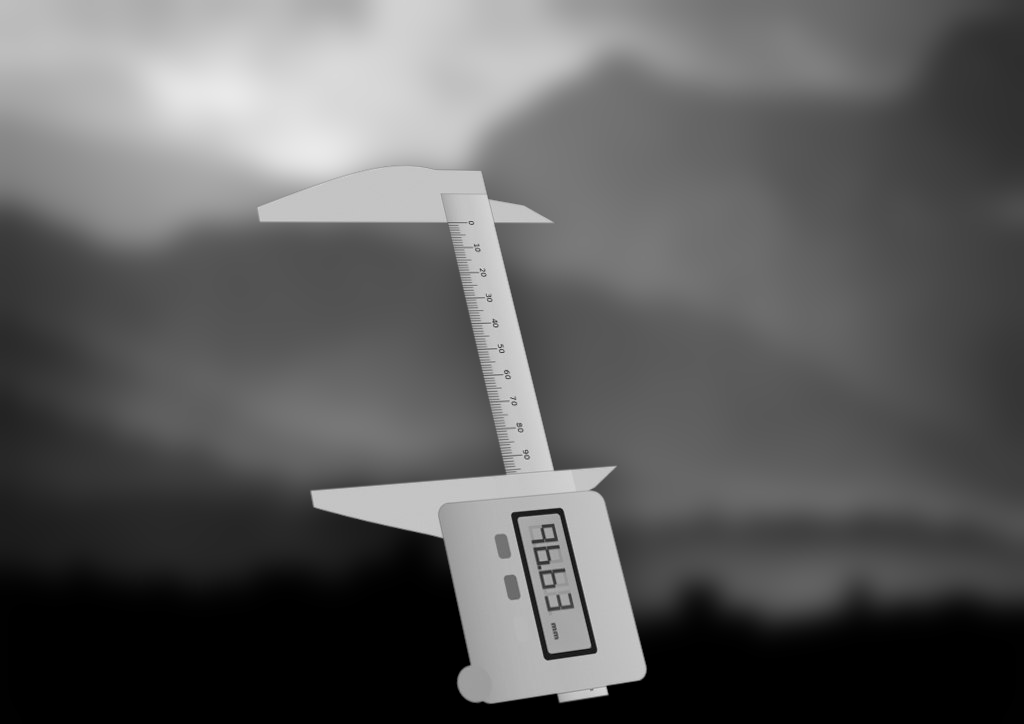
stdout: 96.63 mm
